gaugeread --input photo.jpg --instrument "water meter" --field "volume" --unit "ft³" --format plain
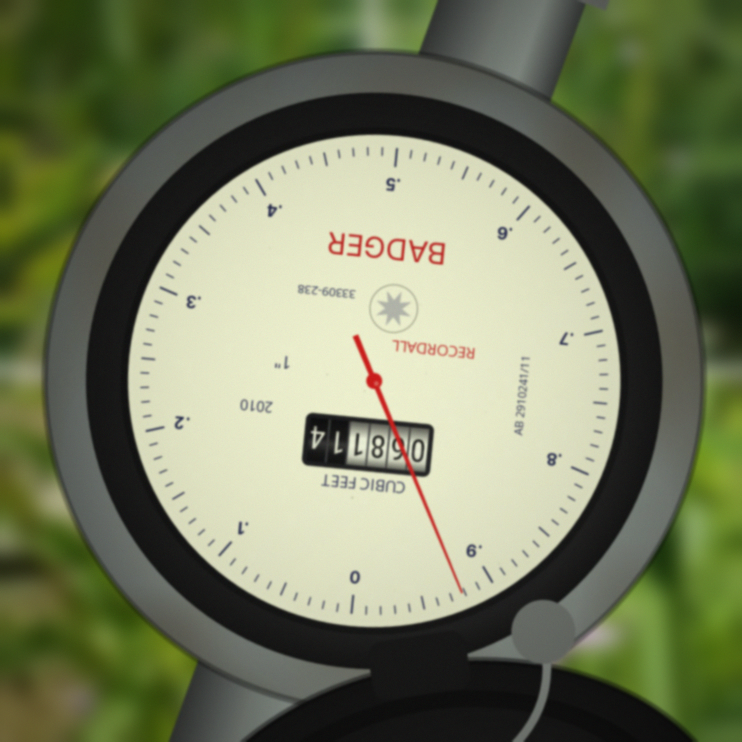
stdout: 68113.92 ft³
